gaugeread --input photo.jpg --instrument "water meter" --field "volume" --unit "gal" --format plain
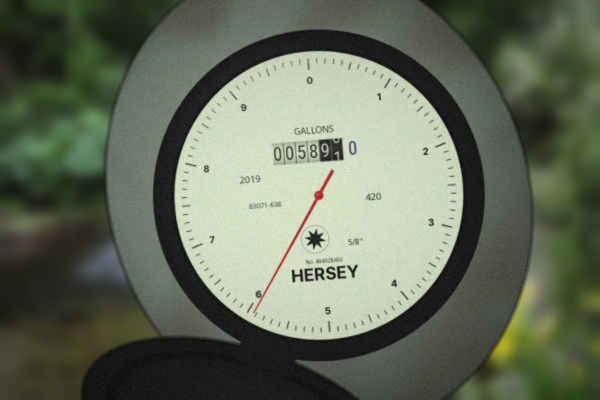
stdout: 58905.9 gal
